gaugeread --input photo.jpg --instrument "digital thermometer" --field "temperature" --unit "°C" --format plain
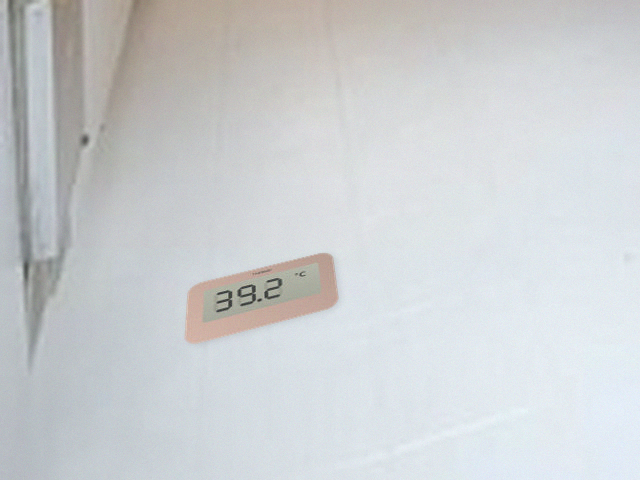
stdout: 39.2 °C
